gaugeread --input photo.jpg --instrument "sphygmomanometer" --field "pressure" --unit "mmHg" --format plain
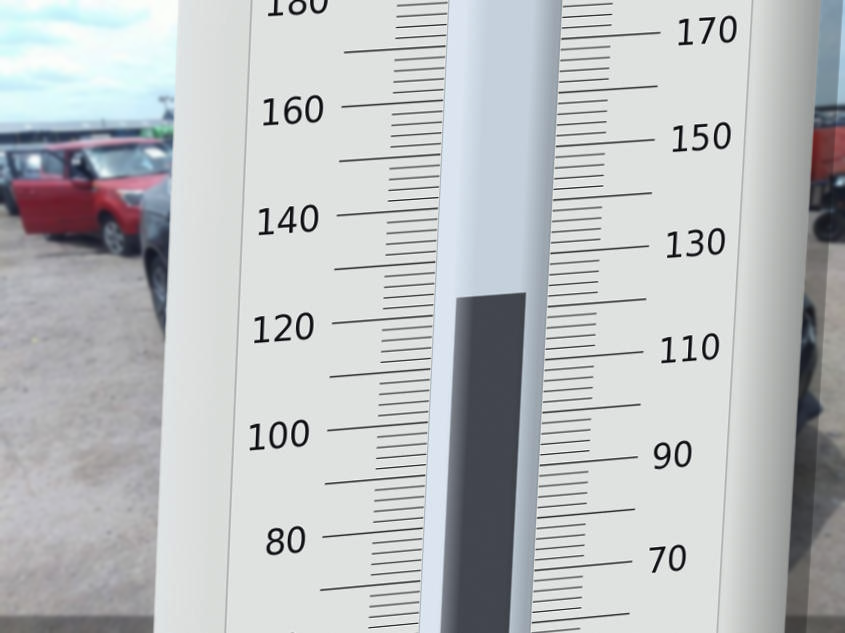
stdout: 123 mmHg
